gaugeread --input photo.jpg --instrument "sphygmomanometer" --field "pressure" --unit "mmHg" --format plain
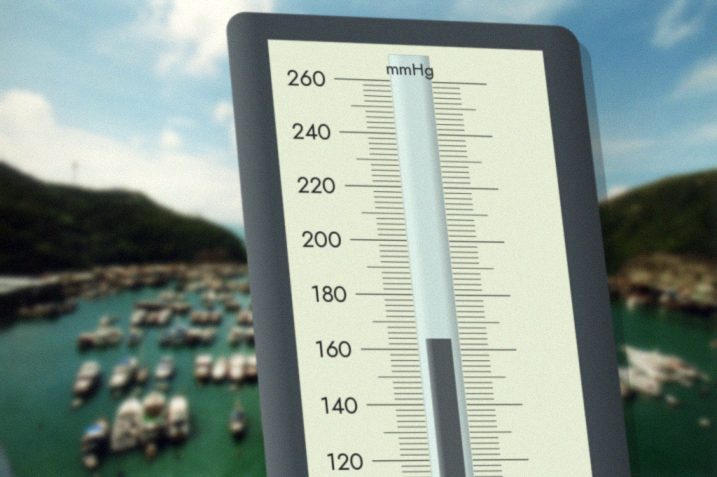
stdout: 164 mmHg
